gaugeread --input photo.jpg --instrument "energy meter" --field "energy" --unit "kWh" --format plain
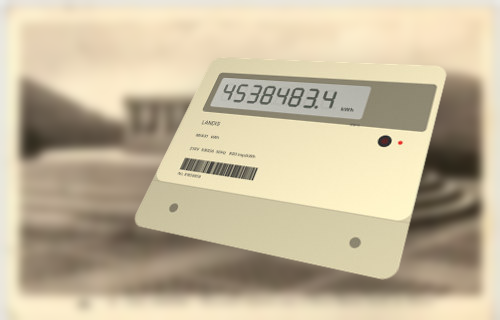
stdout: 4538483.4 kWh
